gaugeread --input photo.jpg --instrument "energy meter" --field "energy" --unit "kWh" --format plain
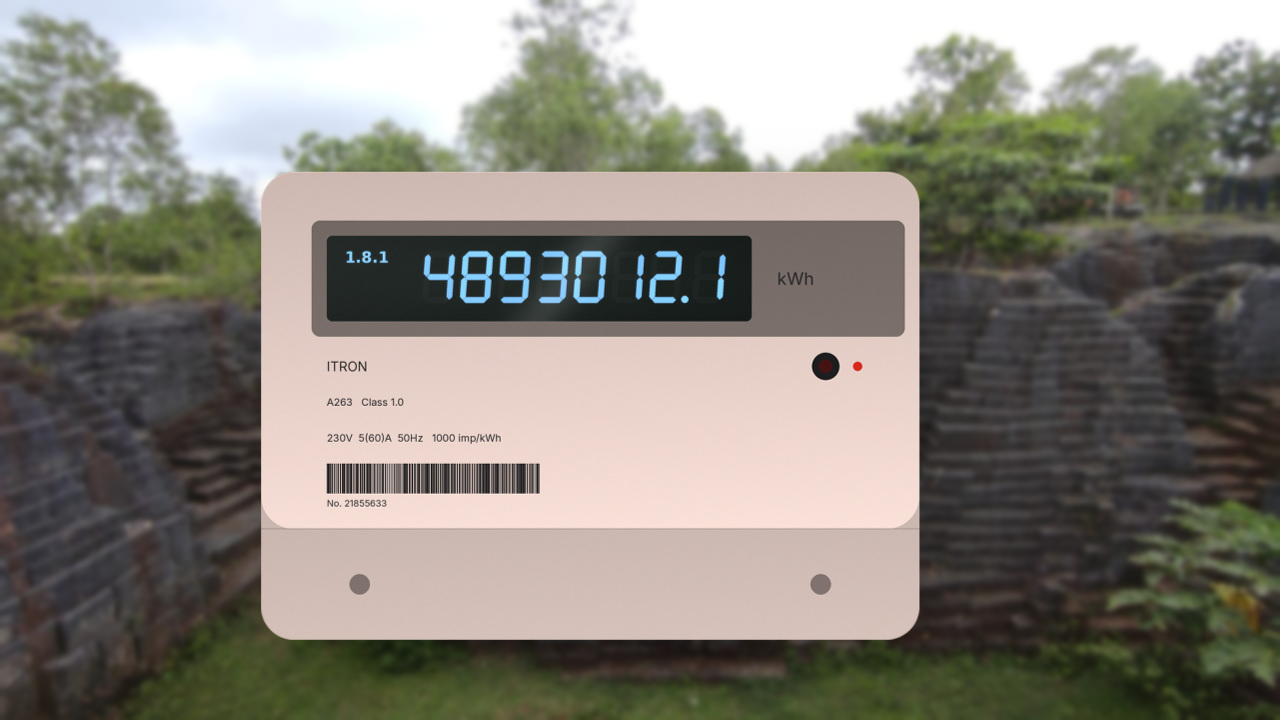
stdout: 4893012.1 kWh
